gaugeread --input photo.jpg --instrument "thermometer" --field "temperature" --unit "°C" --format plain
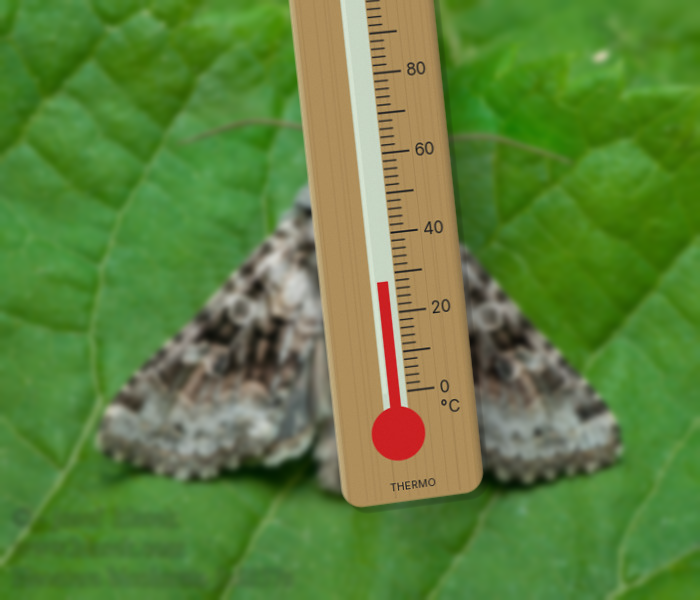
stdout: 28 °C
